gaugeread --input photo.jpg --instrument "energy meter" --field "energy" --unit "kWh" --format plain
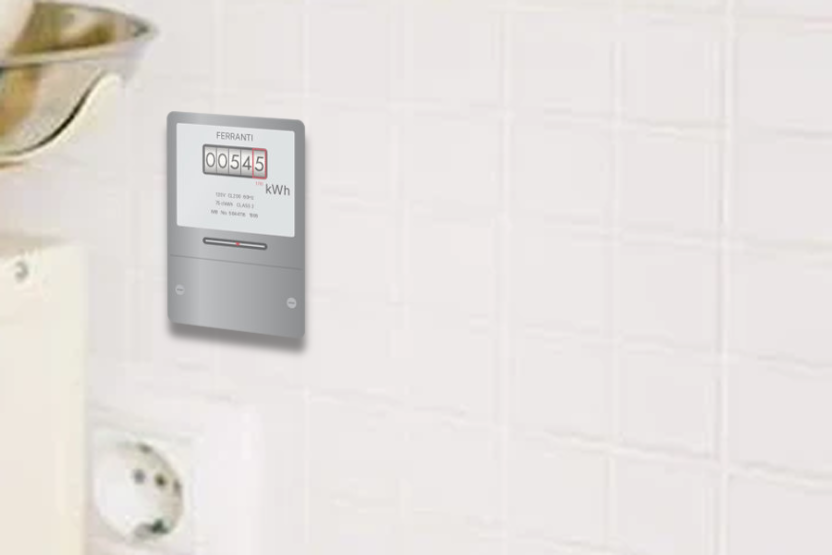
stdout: 54.5 kWh
